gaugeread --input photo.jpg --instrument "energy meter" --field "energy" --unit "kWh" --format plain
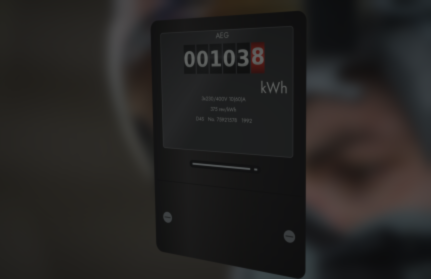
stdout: 103.8 kWh
